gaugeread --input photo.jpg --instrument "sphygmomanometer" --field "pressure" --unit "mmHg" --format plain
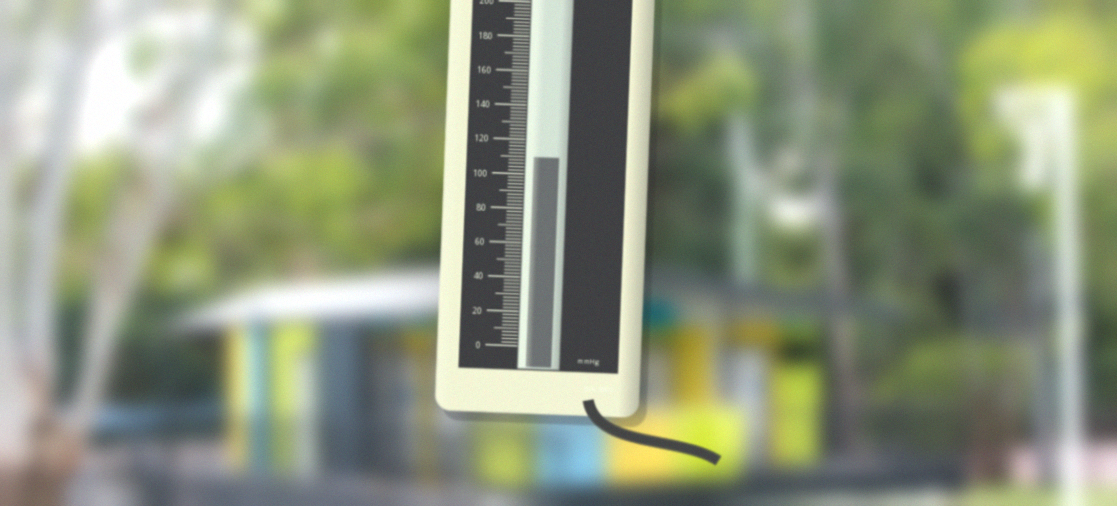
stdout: 110 mmHg
